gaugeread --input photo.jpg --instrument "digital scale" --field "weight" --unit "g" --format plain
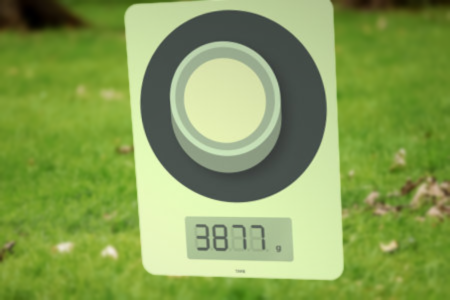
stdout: 3877 g
